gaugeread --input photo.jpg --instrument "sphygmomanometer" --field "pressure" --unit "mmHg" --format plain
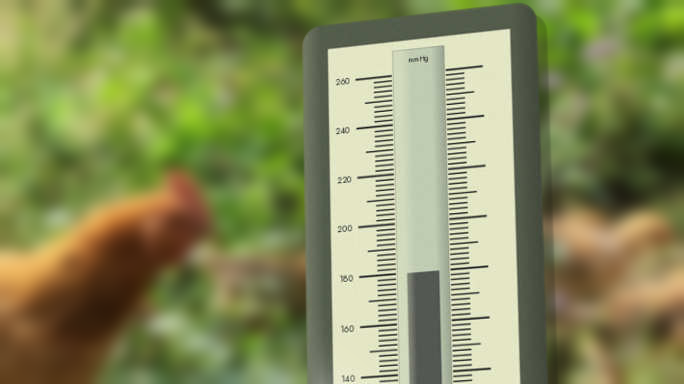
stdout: 180 mmHg
